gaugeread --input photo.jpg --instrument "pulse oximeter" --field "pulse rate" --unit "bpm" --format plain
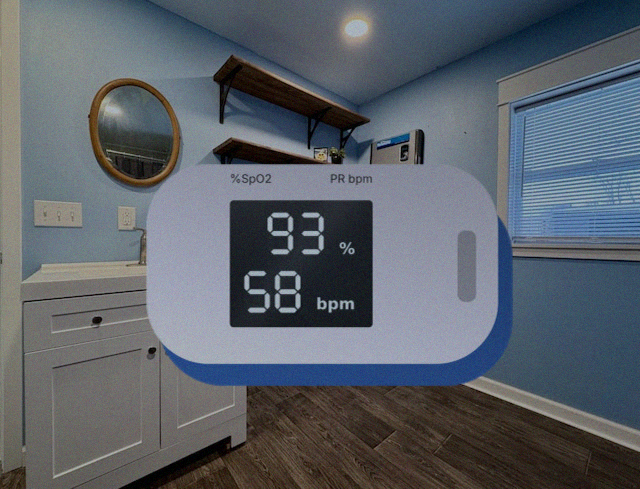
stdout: 58 bpm
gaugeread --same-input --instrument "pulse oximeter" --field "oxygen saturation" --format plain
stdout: 93 %
